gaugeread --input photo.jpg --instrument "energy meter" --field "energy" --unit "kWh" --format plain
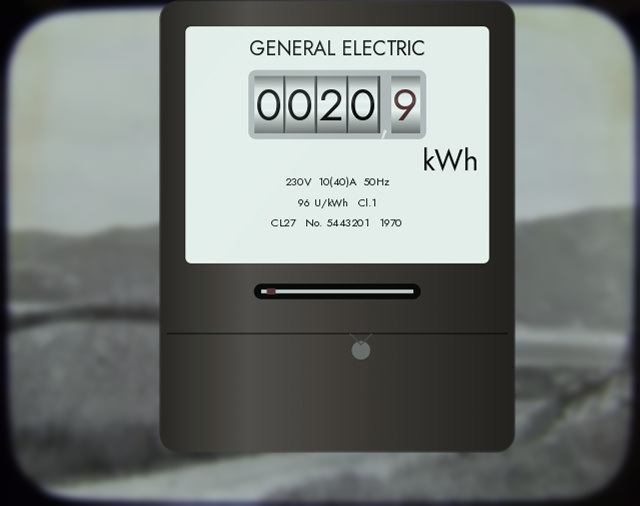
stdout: 20.9 kWh
